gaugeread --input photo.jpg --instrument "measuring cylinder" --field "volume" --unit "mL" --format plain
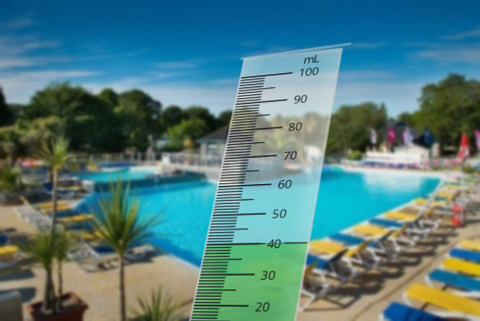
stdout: 40 mL
